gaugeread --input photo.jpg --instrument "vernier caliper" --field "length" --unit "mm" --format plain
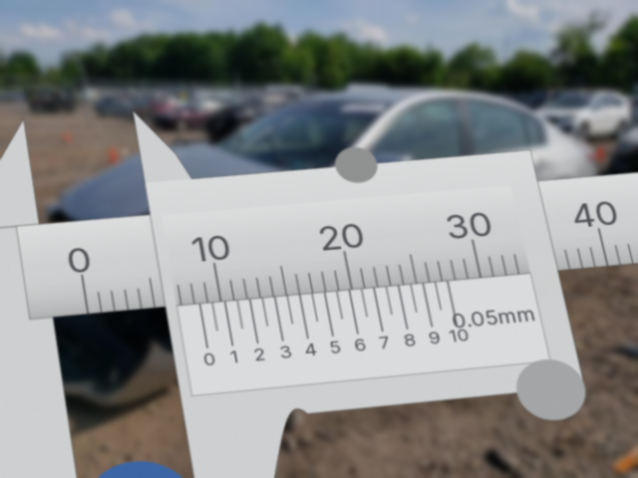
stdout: 8.4 mm
